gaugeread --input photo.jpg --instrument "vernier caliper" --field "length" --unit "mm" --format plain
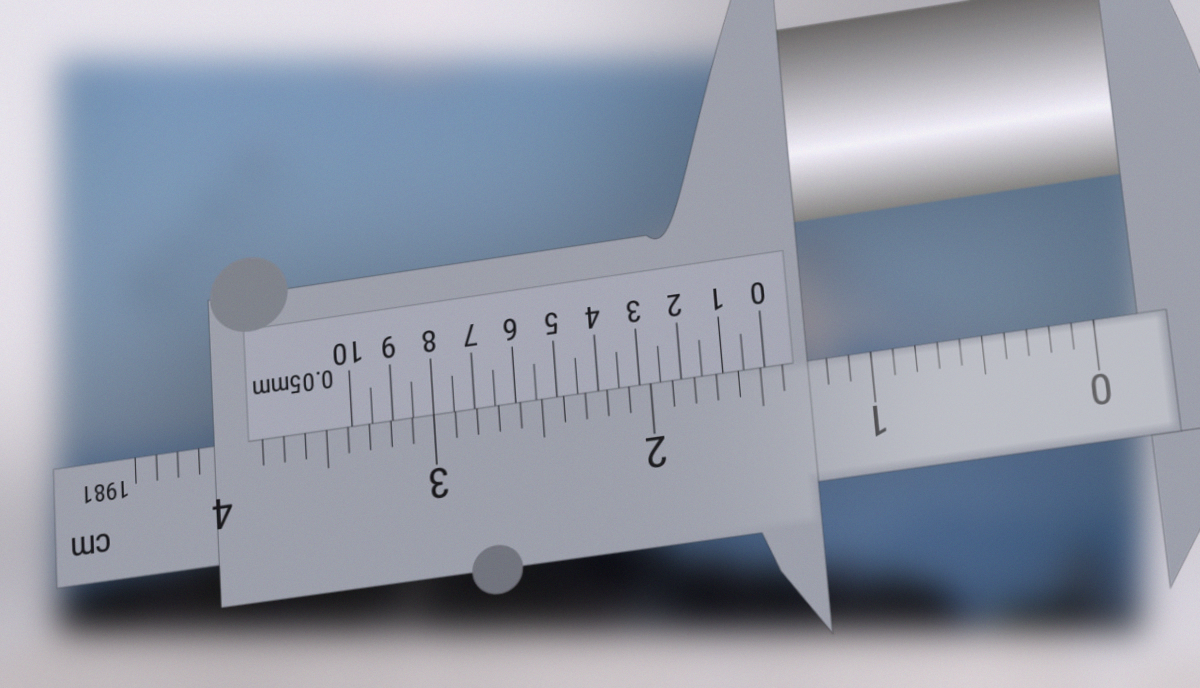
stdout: 14.8 mm
